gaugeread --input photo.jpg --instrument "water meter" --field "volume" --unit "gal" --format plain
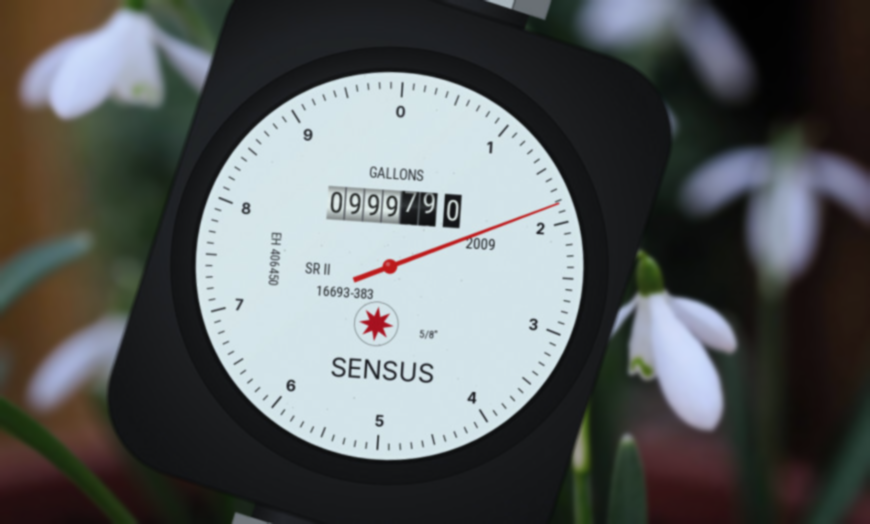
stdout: 999791.8 gal
